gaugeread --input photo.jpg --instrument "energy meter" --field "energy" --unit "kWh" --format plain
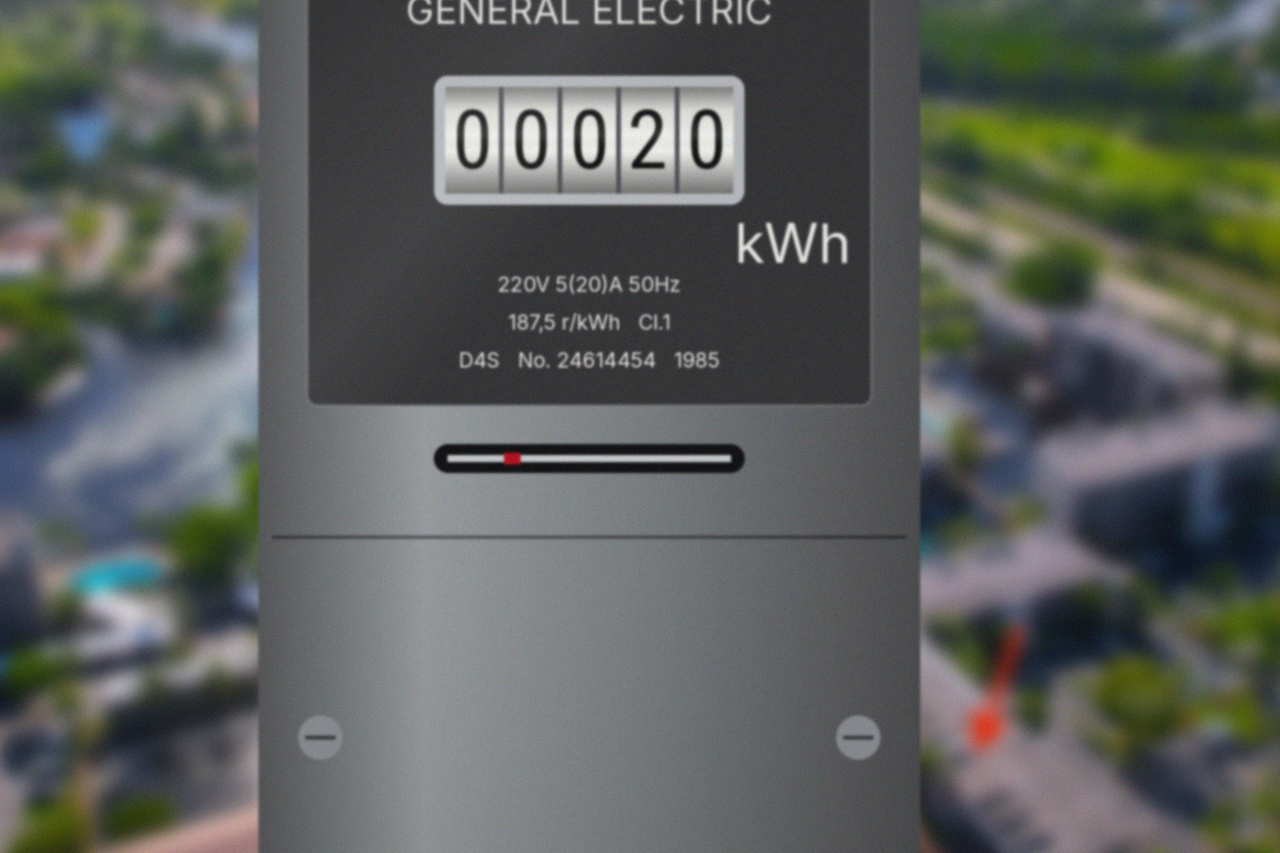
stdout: 20 kWh
